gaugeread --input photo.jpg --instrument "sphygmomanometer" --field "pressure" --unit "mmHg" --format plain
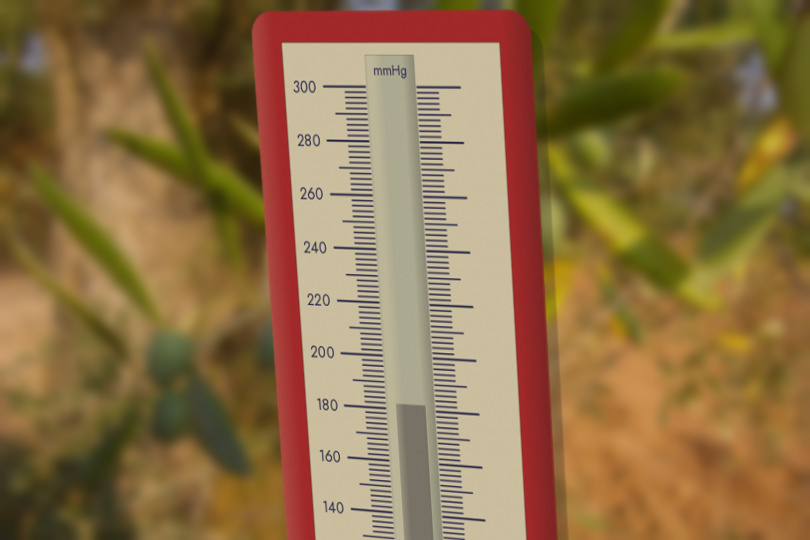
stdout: 182 mmHg
